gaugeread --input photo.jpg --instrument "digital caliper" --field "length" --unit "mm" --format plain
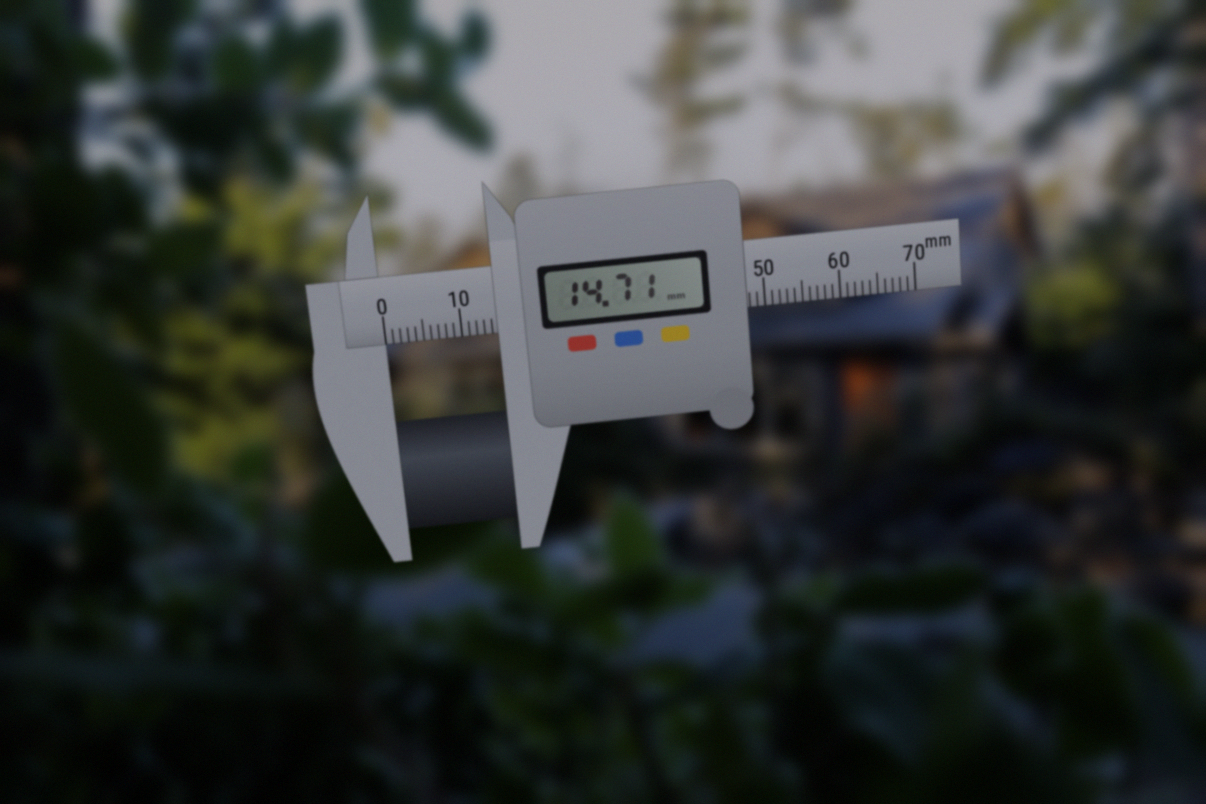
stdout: 14.71 mm
